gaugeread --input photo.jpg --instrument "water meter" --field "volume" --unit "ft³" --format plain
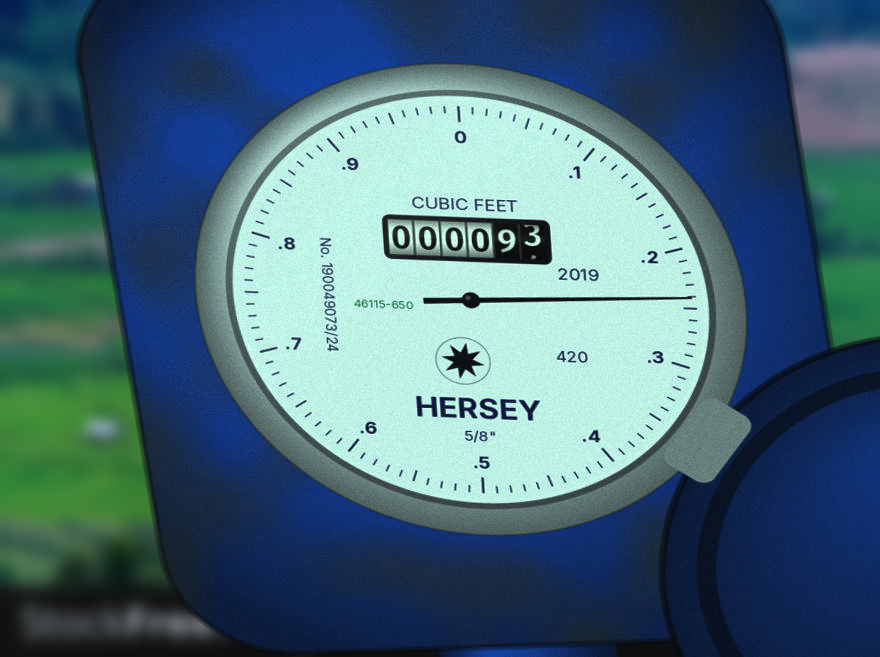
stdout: 93.24 ft³
